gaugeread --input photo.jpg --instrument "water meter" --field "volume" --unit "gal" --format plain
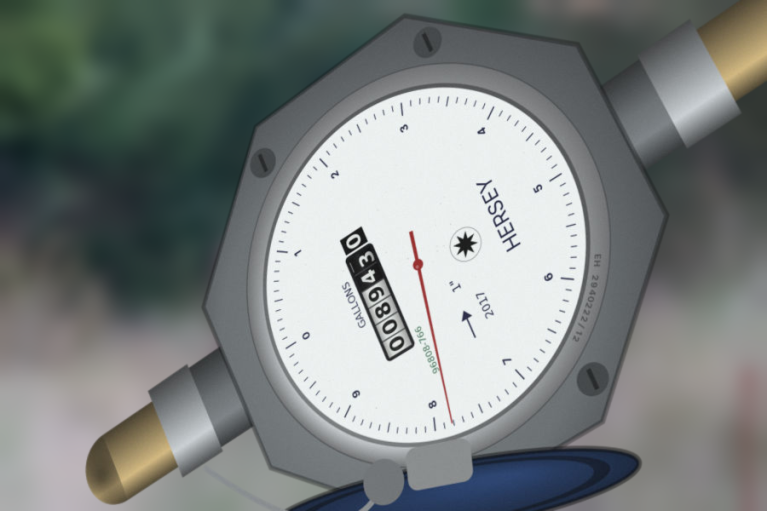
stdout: 89427.8 gal
